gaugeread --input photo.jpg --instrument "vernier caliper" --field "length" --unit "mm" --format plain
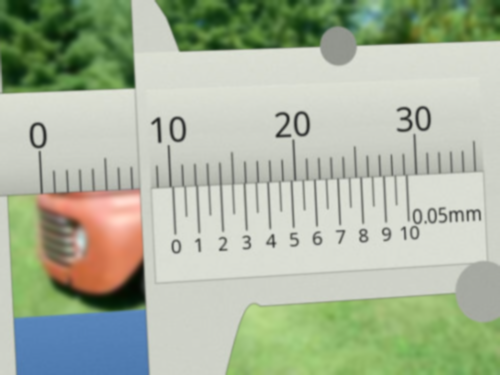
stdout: 10.2 mm
